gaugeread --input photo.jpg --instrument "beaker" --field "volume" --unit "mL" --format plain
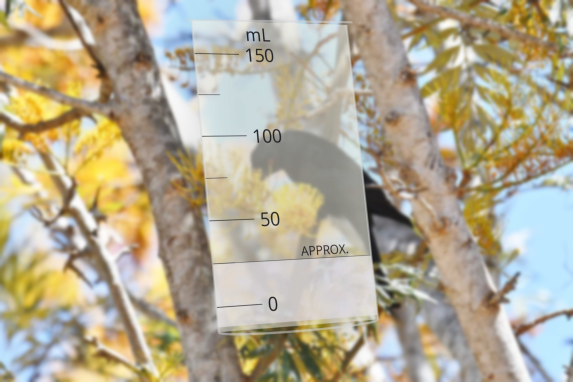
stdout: 25 mL
